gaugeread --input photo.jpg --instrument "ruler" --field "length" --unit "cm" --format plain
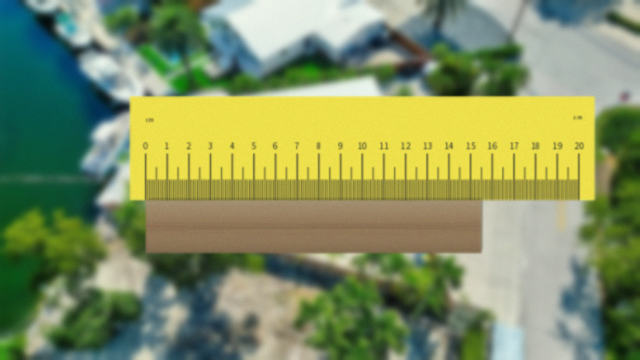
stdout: 15.5 cm
